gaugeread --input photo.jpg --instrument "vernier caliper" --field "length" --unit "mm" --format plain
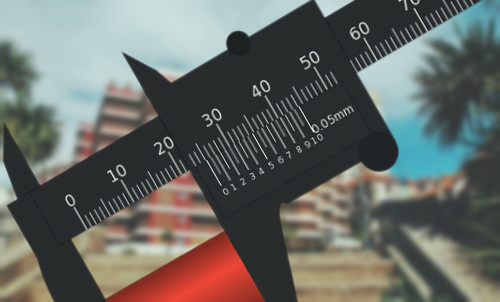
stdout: 25.2 mm
